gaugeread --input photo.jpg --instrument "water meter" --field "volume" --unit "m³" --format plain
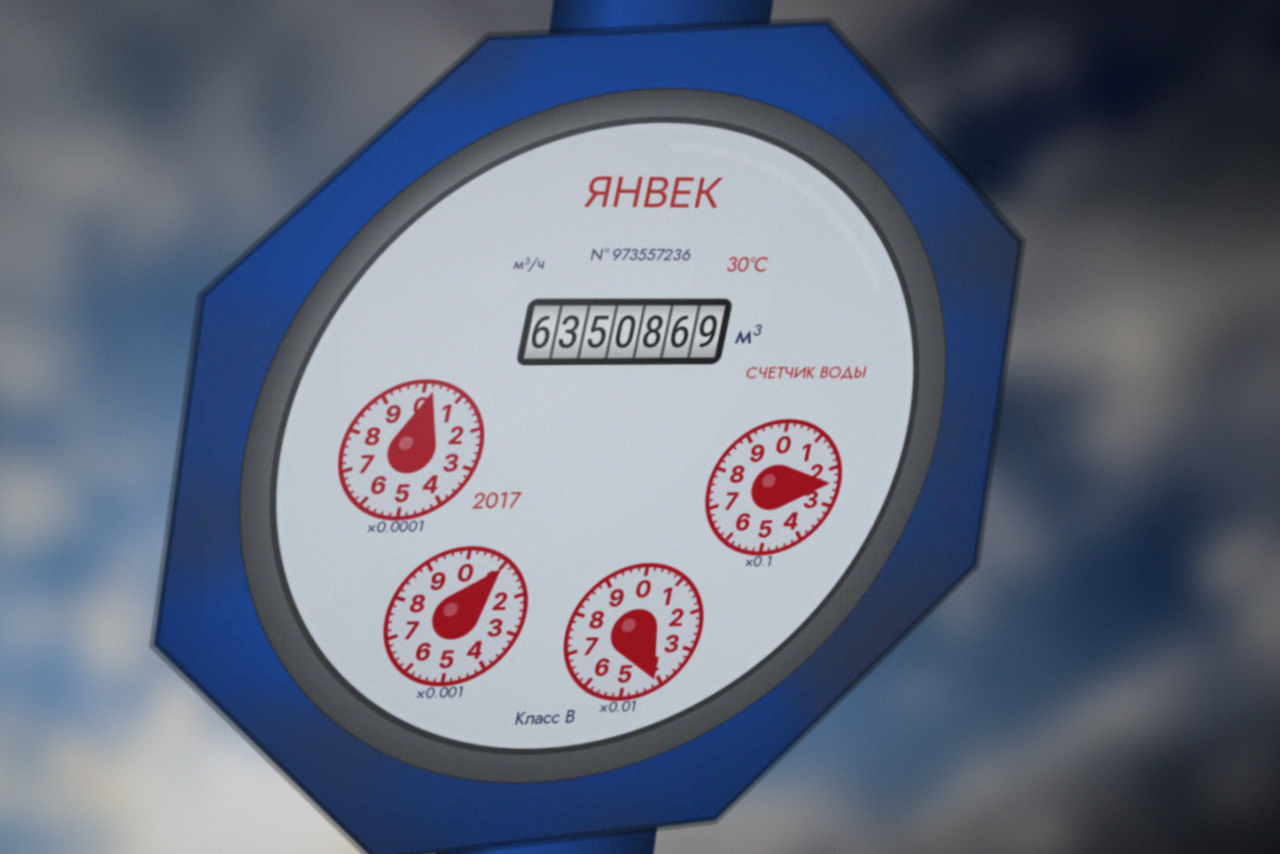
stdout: 6350869.2410 m³
